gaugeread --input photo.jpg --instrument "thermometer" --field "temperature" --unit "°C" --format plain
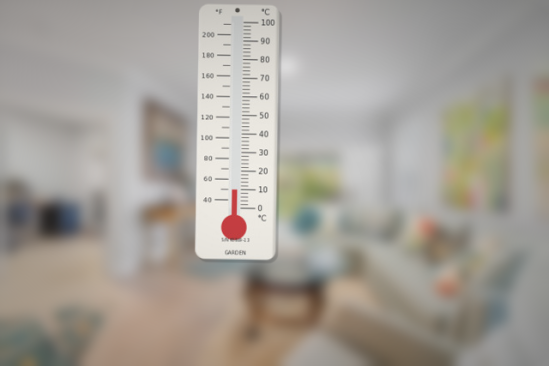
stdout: 10 °C
